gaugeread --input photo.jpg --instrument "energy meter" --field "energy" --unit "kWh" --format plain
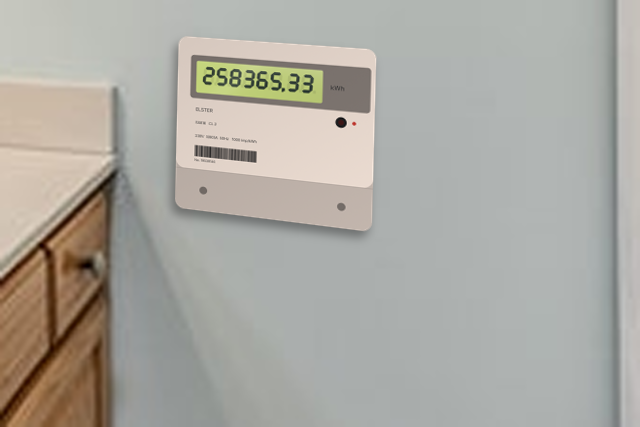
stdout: 258365.33 kWh
